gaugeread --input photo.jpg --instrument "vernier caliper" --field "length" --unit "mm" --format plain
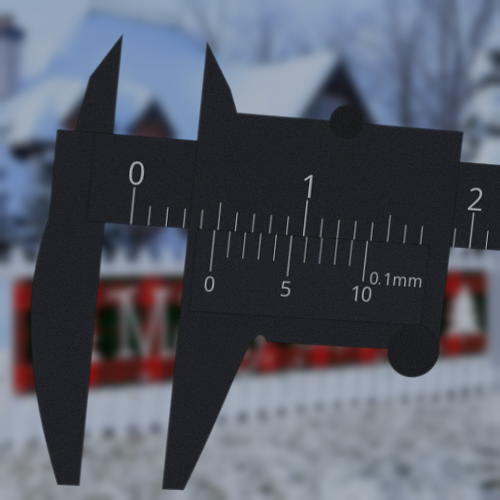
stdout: 4.8 mm
